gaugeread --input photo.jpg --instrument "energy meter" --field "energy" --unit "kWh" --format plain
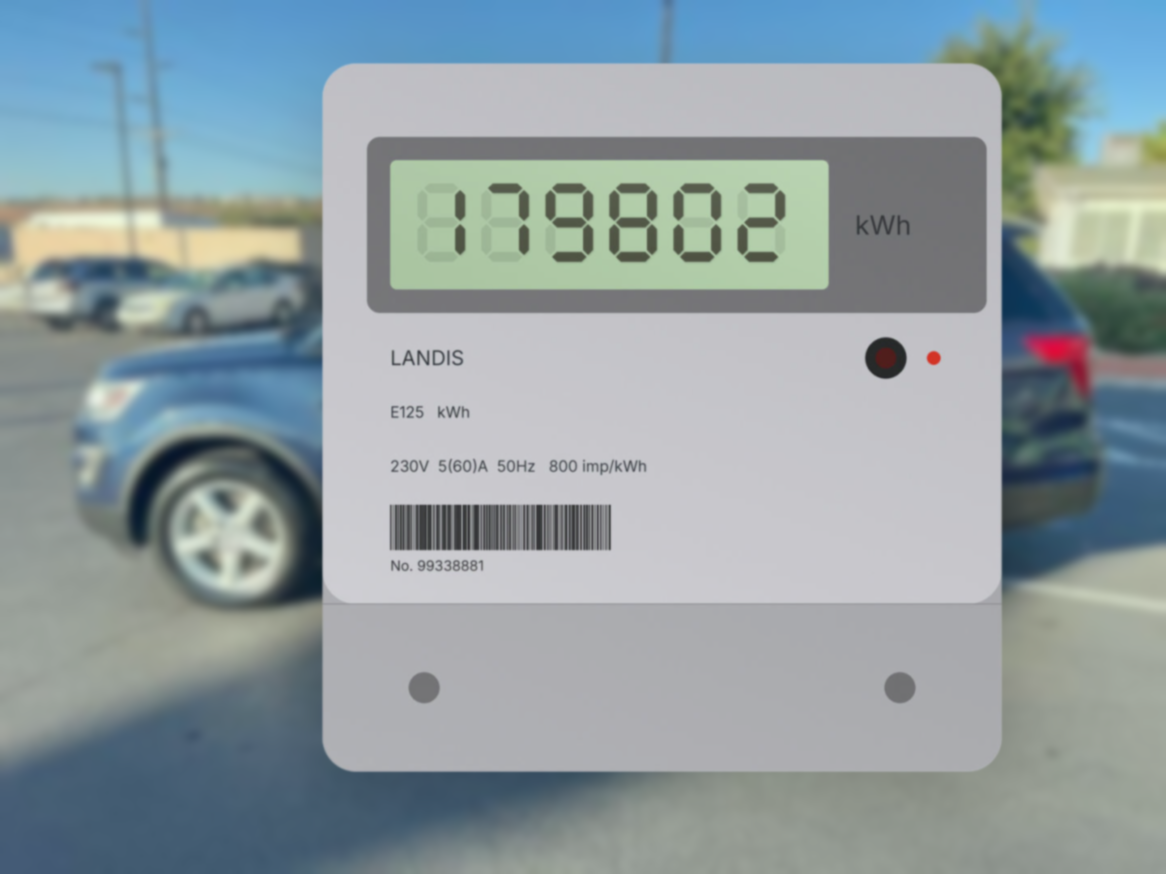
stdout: 179802 kWh
